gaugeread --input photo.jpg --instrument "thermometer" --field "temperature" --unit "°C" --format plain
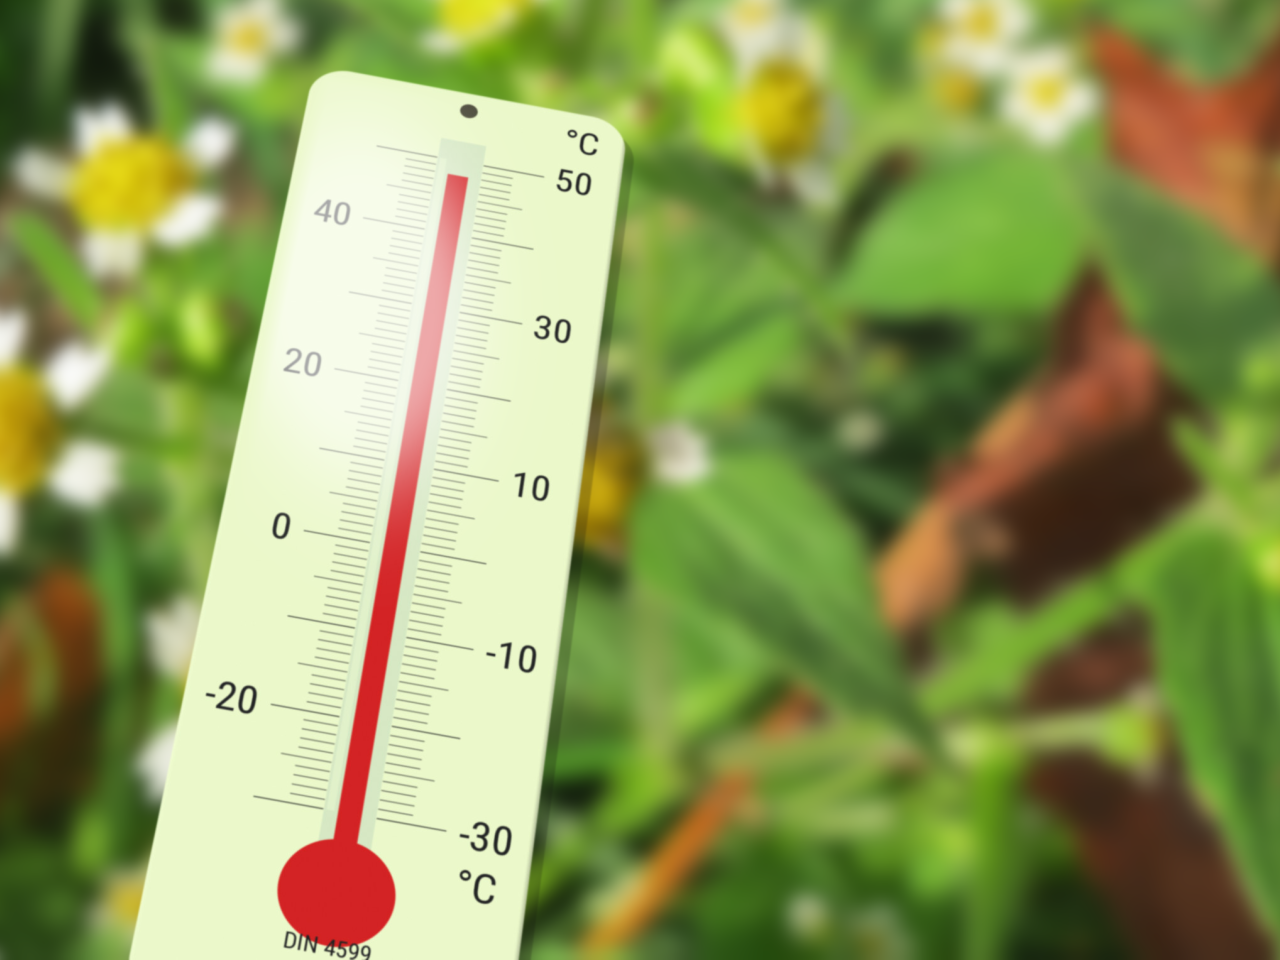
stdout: 48 °C
